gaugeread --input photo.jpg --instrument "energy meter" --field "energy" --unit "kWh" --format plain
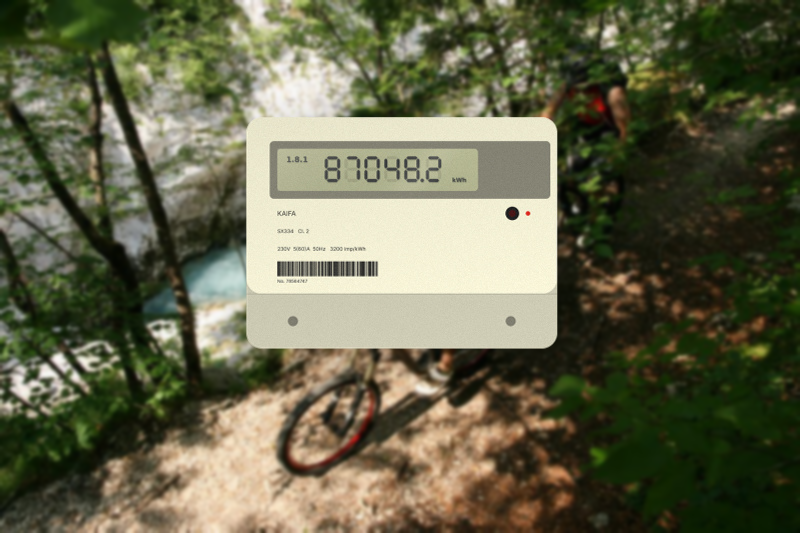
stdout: 87048.2 kWh
